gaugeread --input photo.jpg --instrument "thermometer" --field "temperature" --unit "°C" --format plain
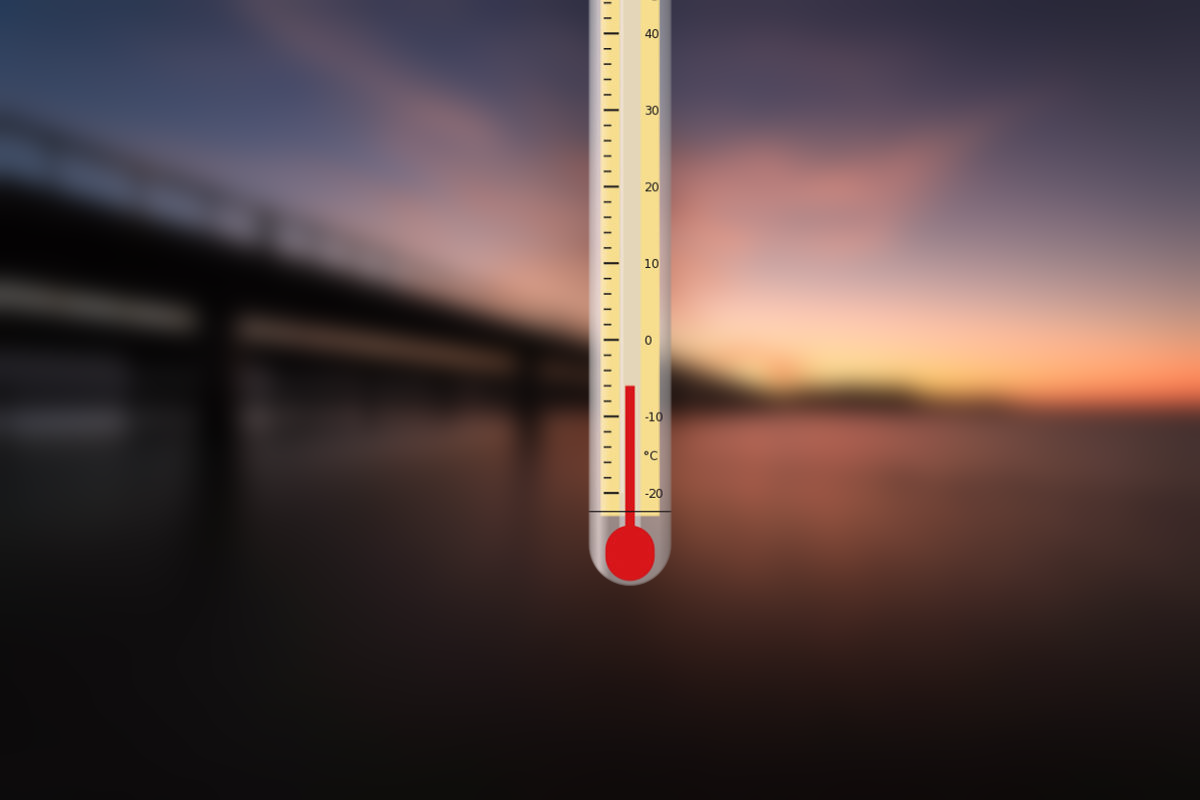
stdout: -6 °C
